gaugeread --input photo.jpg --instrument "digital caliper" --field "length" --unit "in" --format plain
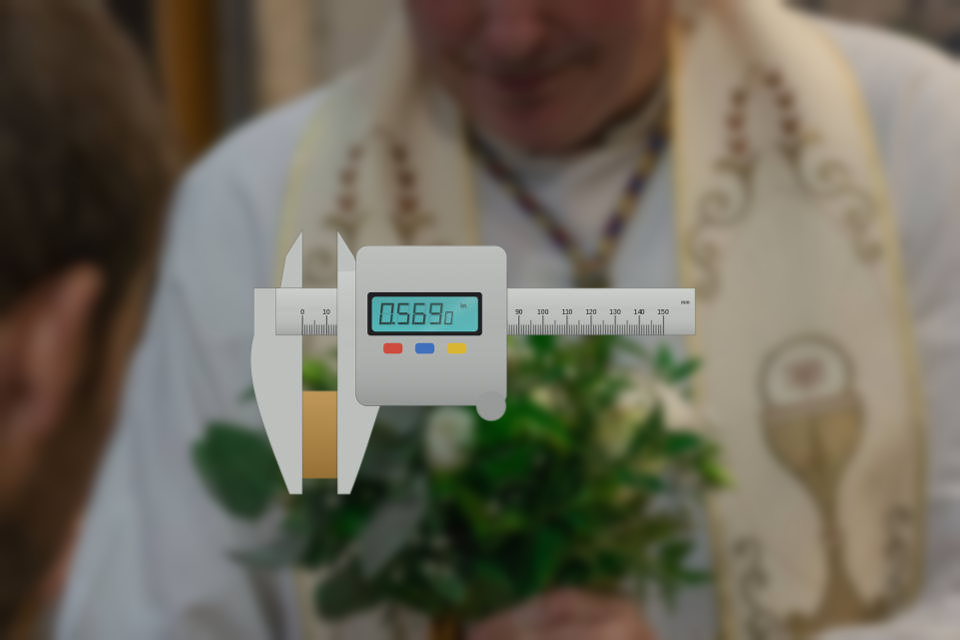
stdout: 0.5690 in
